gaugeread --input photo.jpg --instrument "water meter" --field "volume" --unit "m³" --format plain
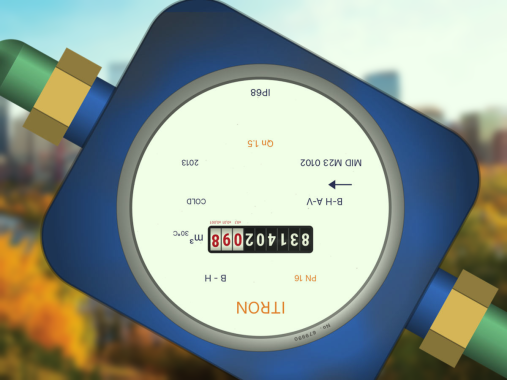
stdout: 831402.098 m³
